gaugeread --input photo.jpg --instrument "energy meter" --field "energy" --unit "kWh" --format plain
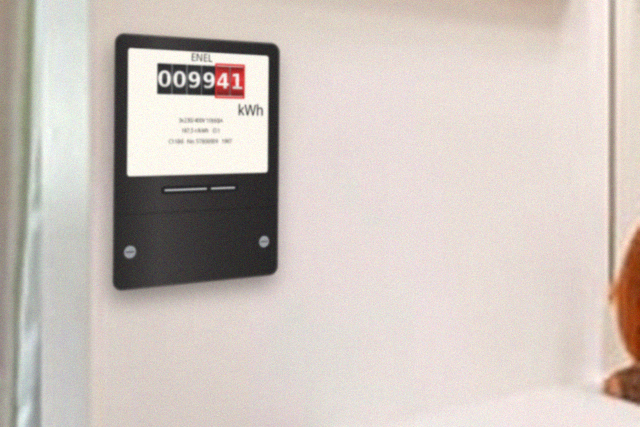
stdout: 99.41 kWh
